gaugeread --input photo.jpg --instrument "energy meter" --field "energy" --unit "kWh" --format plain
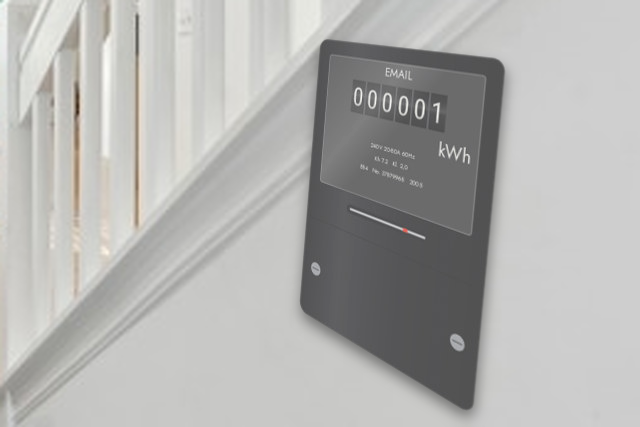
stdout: 1 kWh
